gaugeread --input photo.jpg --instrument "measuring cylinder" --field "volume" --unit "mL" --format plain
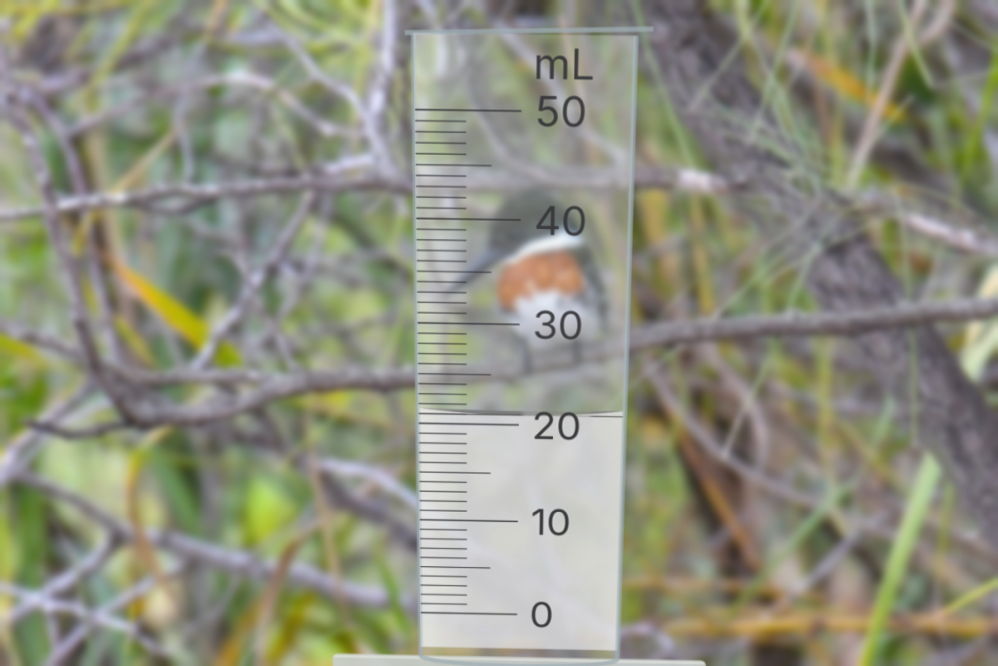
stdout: 21 mL
